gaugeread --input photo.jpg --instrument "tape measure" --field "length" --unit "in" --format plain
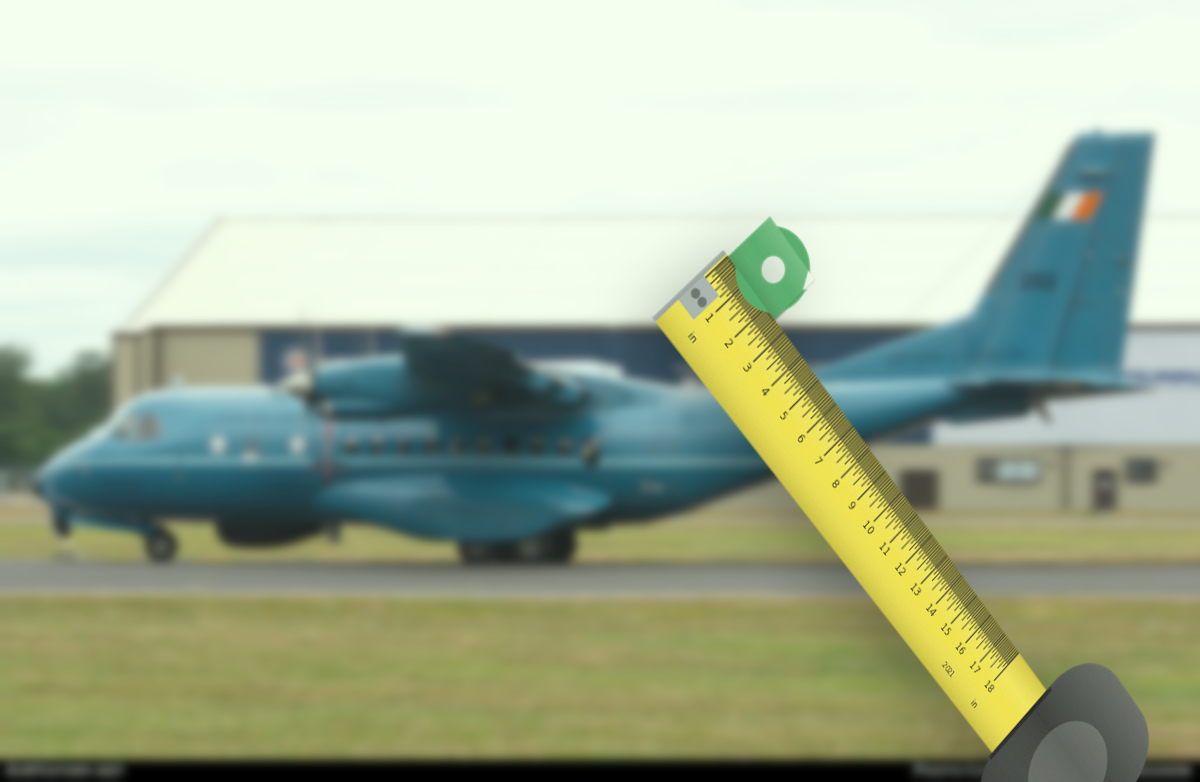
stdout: 2.5 in
